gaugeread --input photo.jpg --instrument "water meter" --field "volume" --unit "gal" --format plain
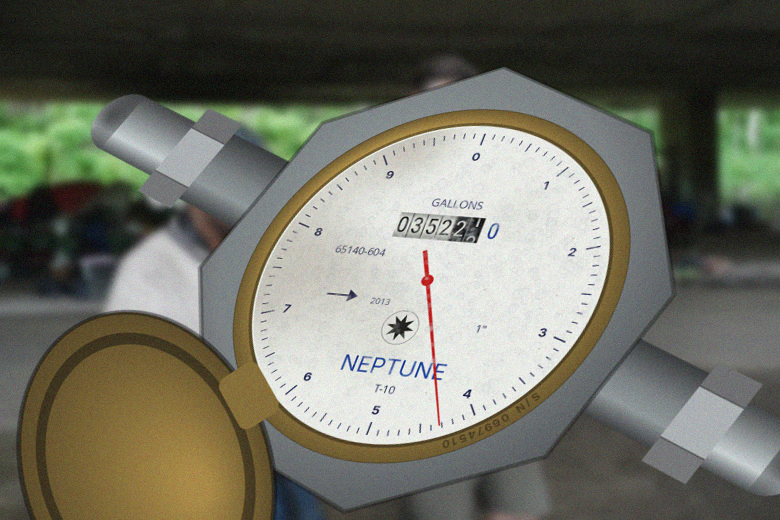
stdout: 352214.3 gal
